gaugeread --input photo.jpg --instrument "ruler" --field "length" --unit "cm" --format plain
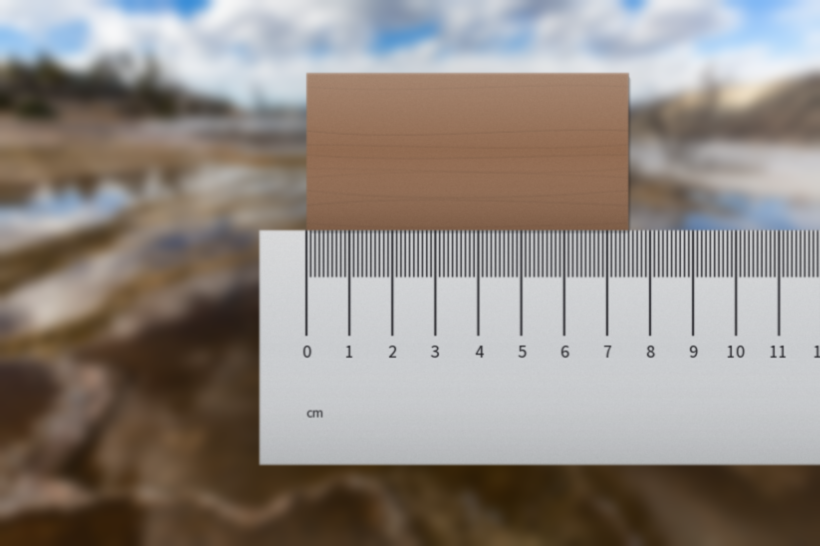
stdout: 7.5 cm
